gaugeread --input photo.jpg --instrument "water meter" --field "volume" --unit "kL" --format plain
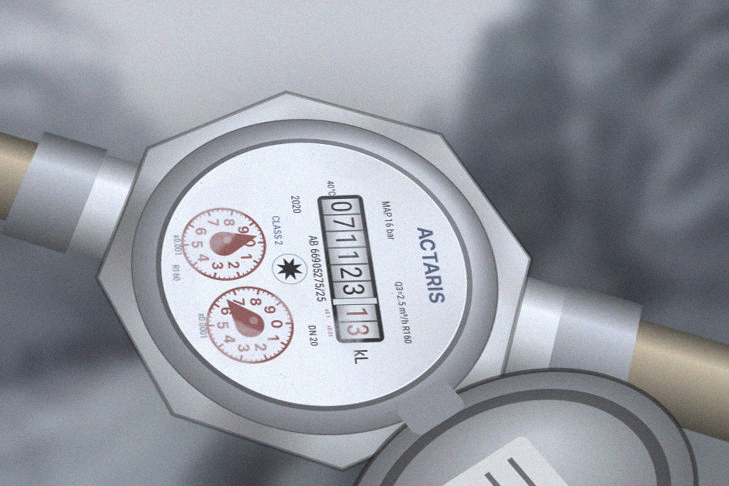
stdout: 71123.1296 kL
